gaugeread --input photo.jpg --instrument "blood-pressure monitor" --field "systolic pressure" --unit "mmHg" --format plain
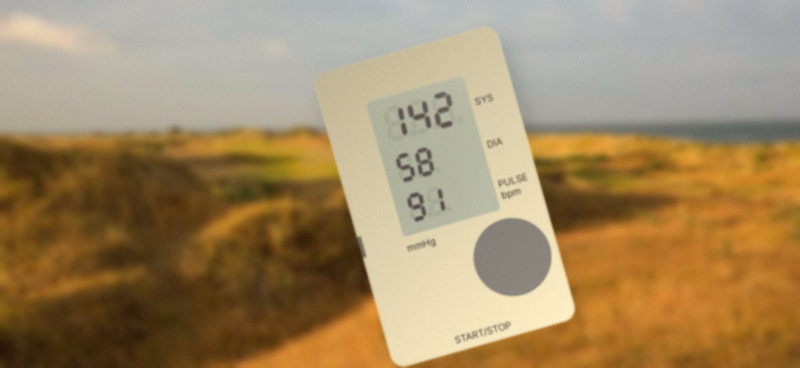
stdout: 142 mmHg
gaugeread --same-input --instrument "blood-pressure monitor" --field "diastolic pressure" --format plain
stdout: 58 mmHg
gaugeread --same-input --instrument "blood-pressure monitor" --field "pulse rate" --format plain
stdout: 91 bpm
